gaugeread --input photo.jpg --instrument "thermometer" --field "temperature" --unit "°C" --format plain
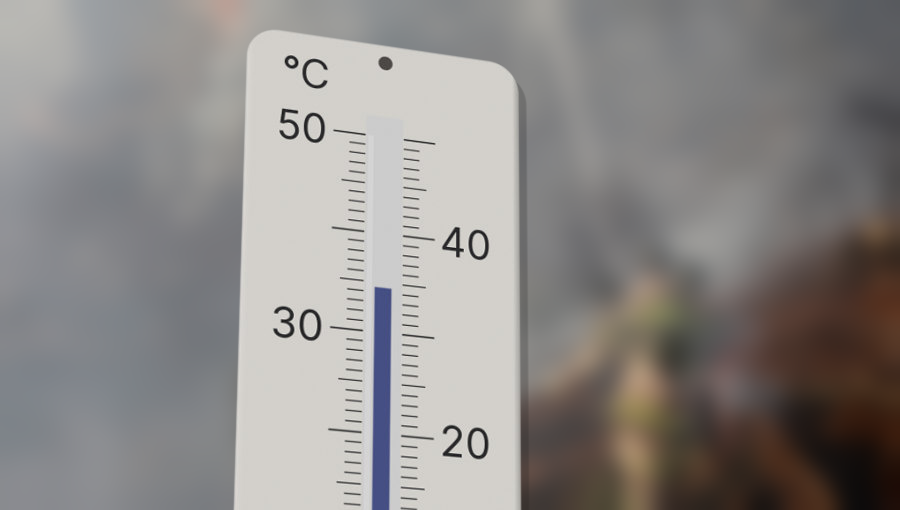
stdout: 34.5 °C
